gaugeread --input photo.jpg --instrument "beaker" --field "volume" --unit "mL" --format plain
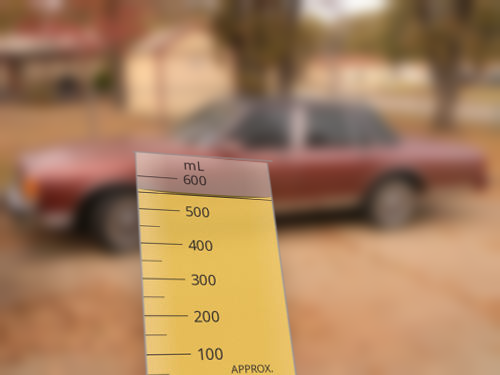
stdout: 550 mL
